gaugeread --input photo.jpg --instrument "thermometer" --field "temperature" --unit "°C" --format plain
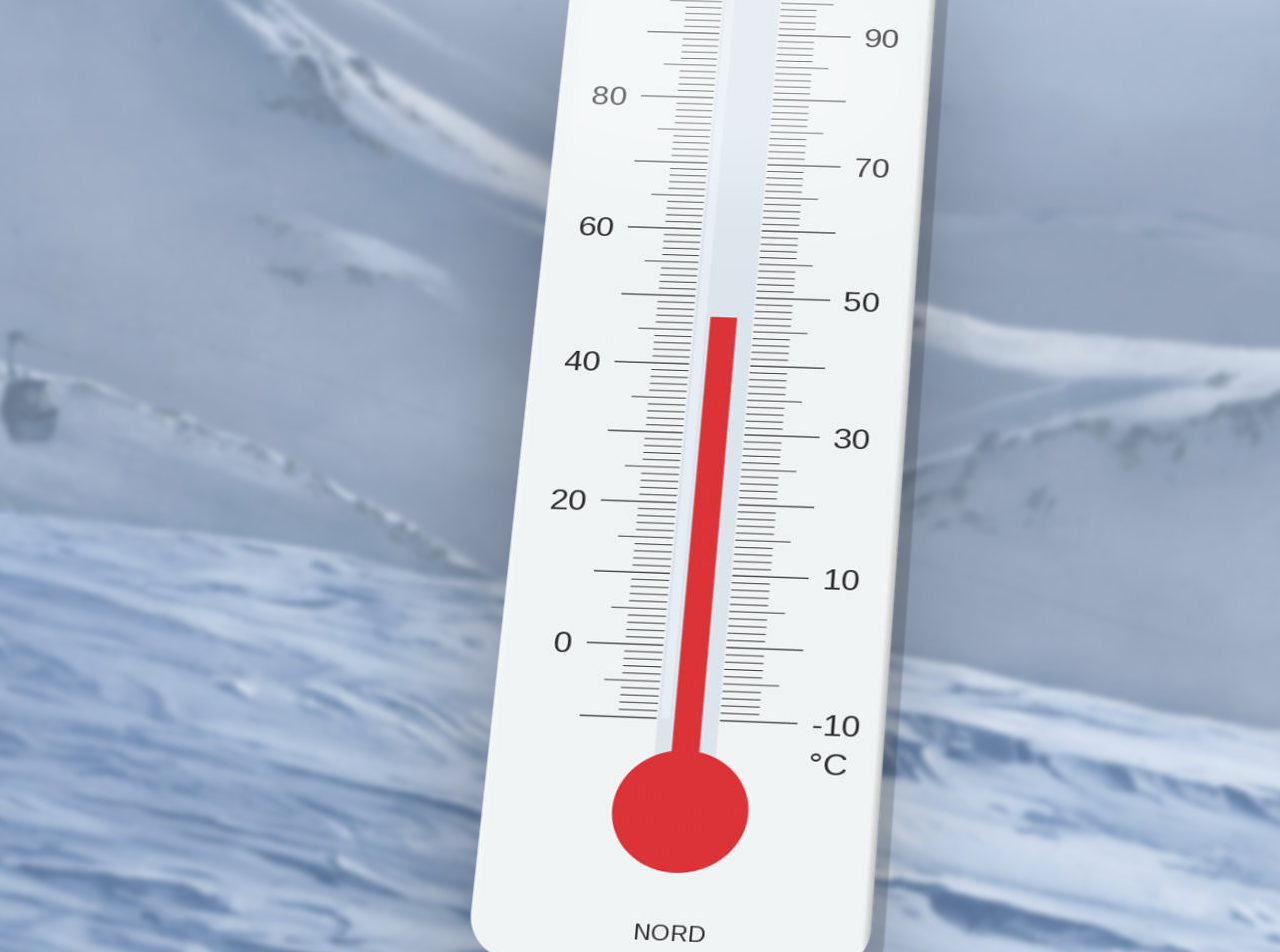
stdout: 47 °C
